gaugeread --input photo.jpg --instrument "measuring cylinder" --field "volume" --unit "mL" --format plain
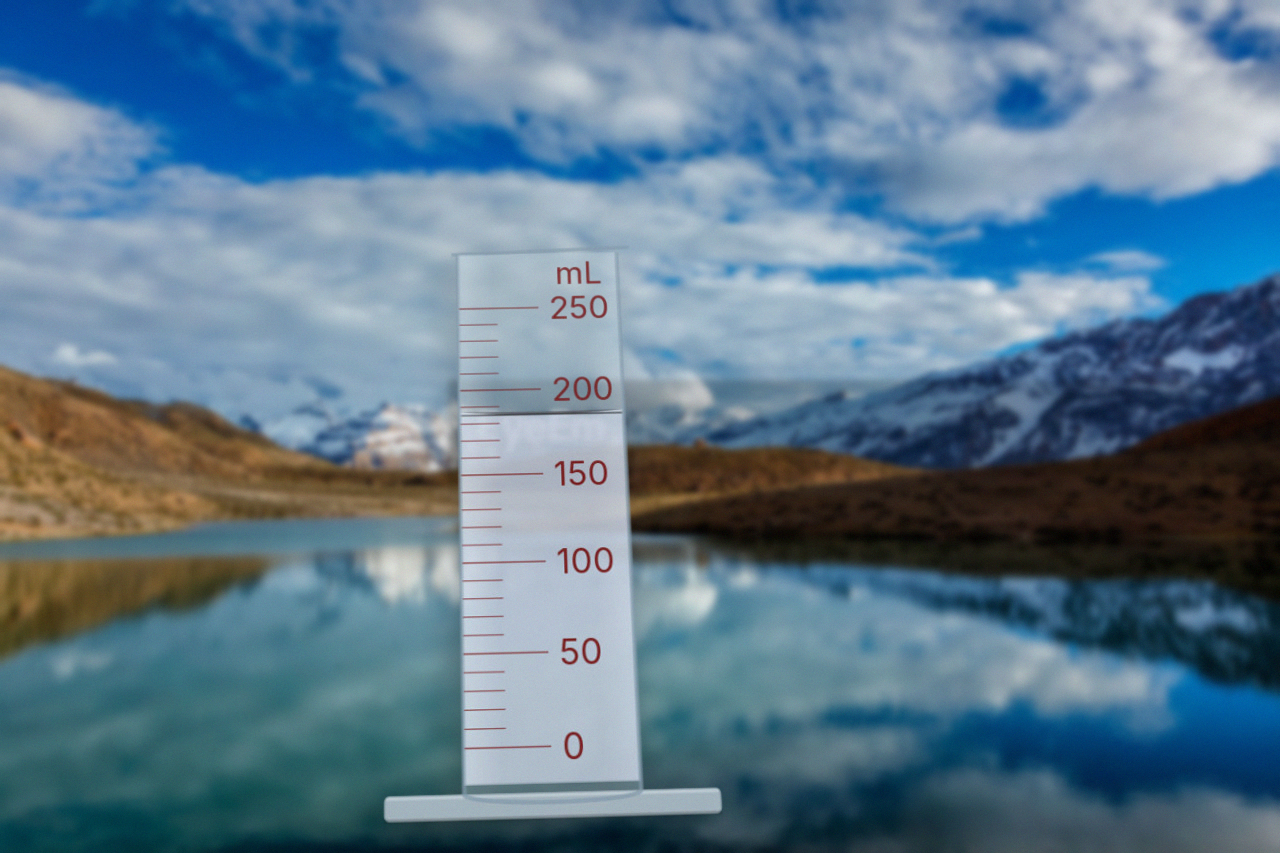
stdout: 185 mL
